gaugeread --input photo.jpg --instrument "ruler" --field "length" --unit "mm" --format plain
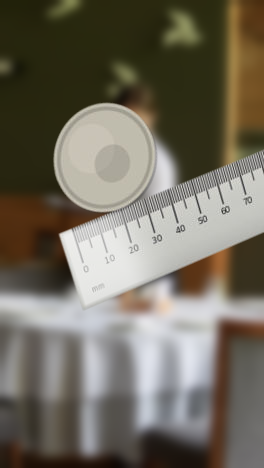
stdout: 40 mm
